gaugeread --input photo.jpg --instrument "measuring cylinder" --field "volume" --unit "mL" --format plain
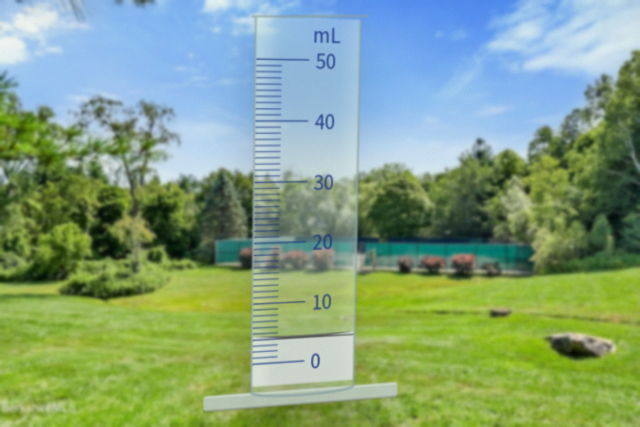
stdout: 4 mL
